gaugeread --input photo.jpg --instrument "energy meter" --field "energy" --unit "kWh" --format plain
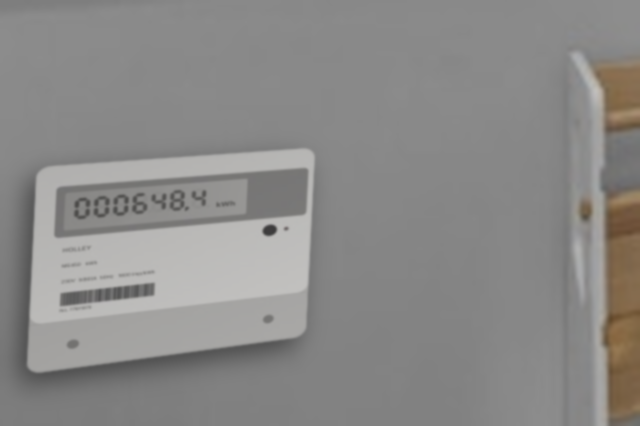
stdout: 648.4 kWh
